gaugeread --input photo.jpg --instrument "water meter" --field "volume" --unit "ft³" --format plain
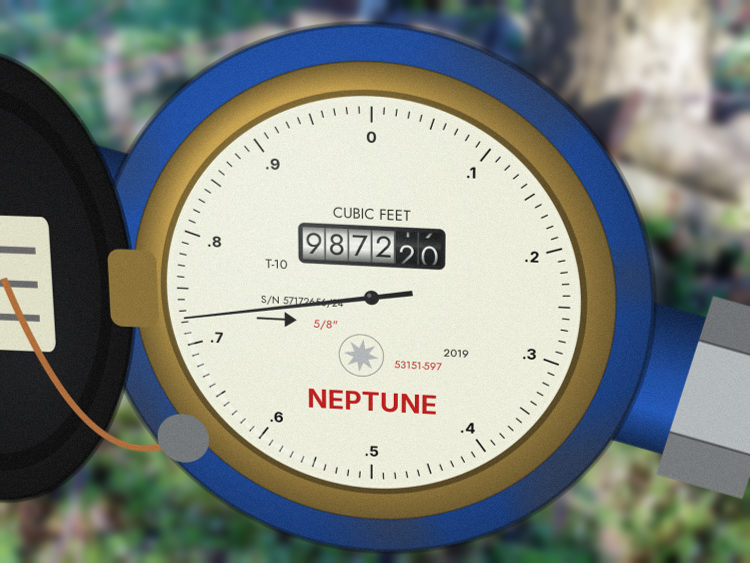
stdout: 987219.72 ft³
